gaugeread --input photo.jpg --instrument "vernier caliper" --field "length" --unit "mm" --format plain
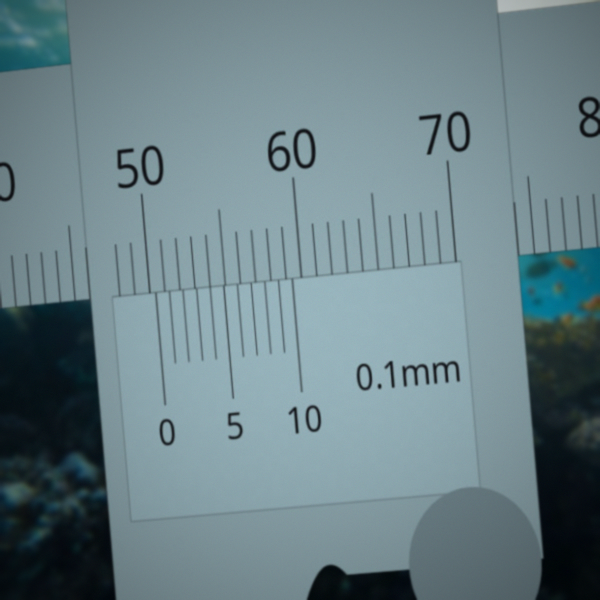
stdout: 50.4 mm
